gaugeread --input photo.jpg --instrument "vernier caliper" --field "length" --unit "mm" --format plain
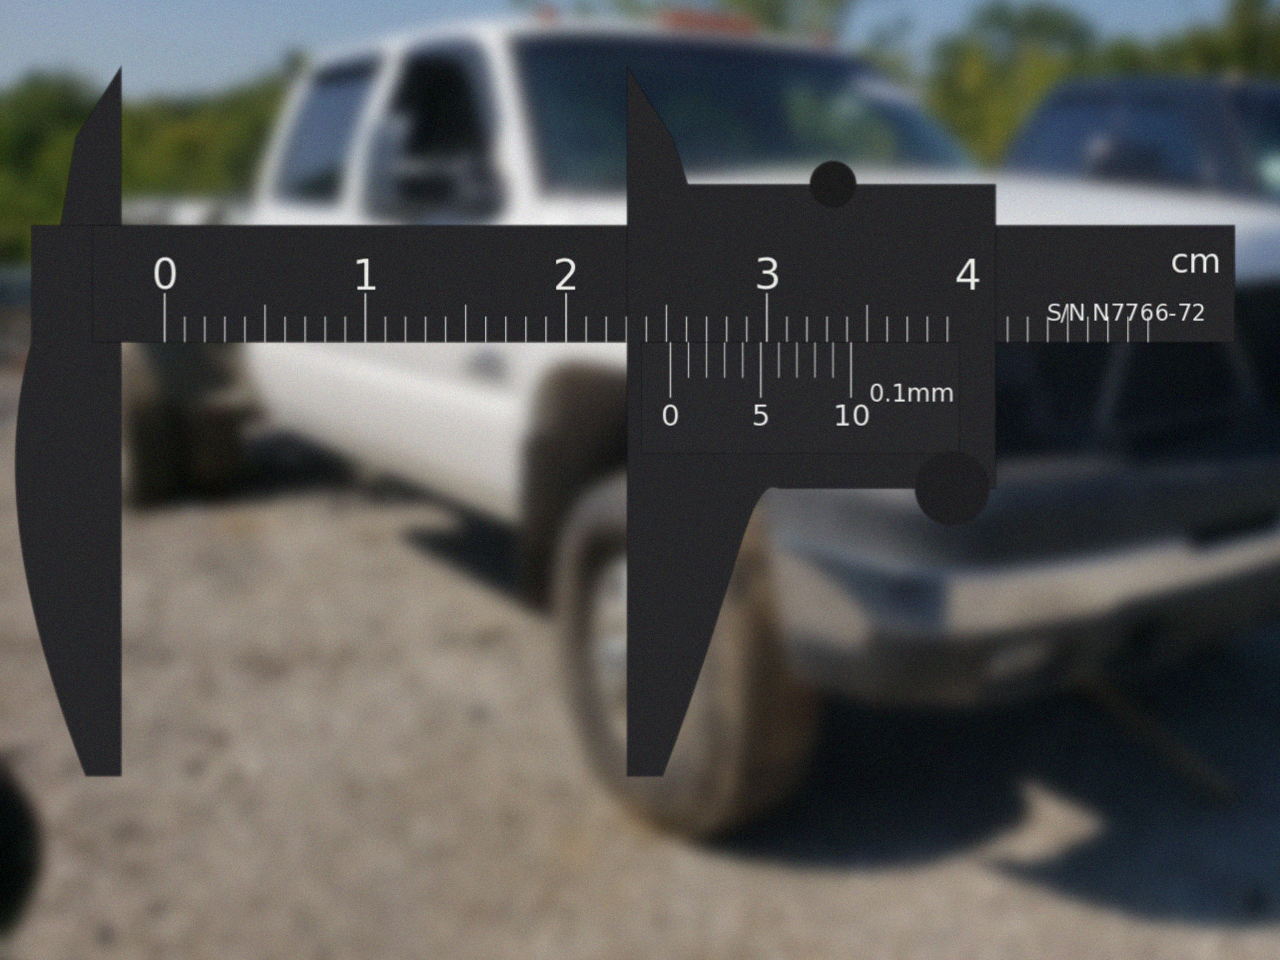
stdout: 25.2 mm
